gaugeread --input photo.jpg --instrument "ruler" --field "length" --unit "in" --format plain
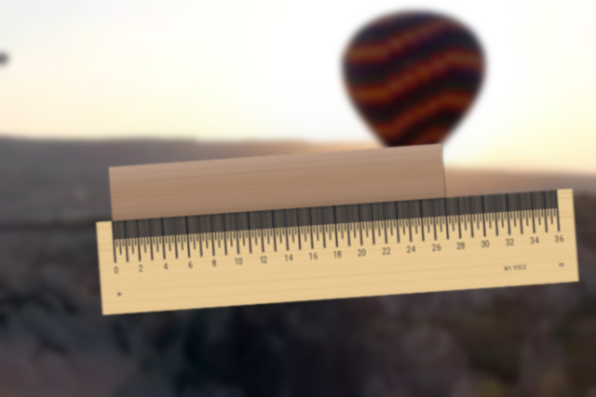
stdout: 27 in
